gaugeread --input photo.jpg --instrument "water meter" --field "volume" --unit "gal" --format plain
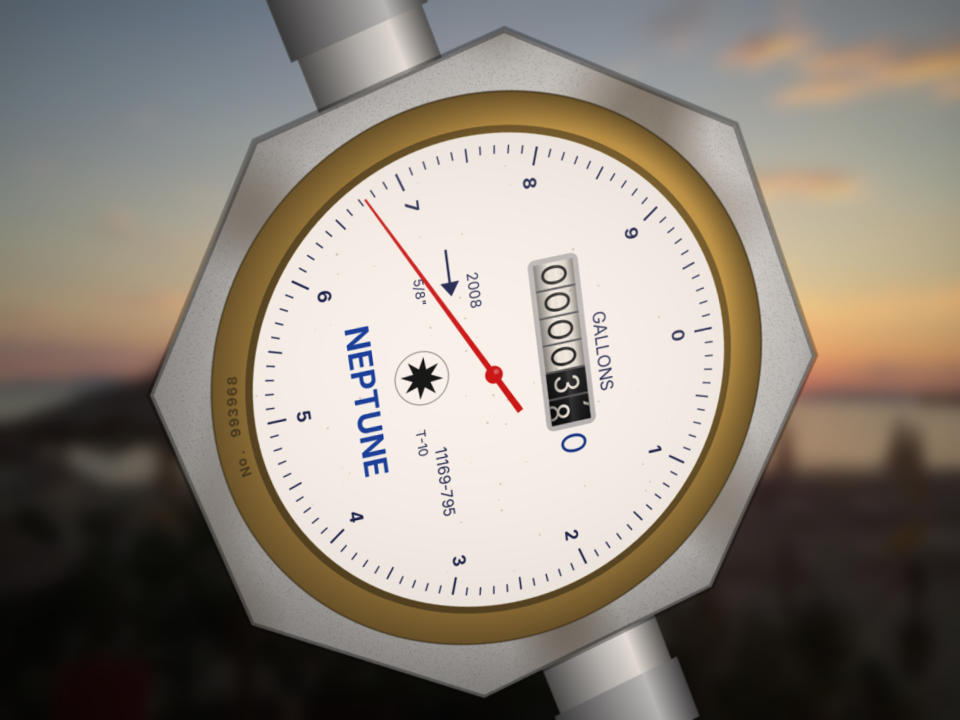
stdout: 376.7 gal
